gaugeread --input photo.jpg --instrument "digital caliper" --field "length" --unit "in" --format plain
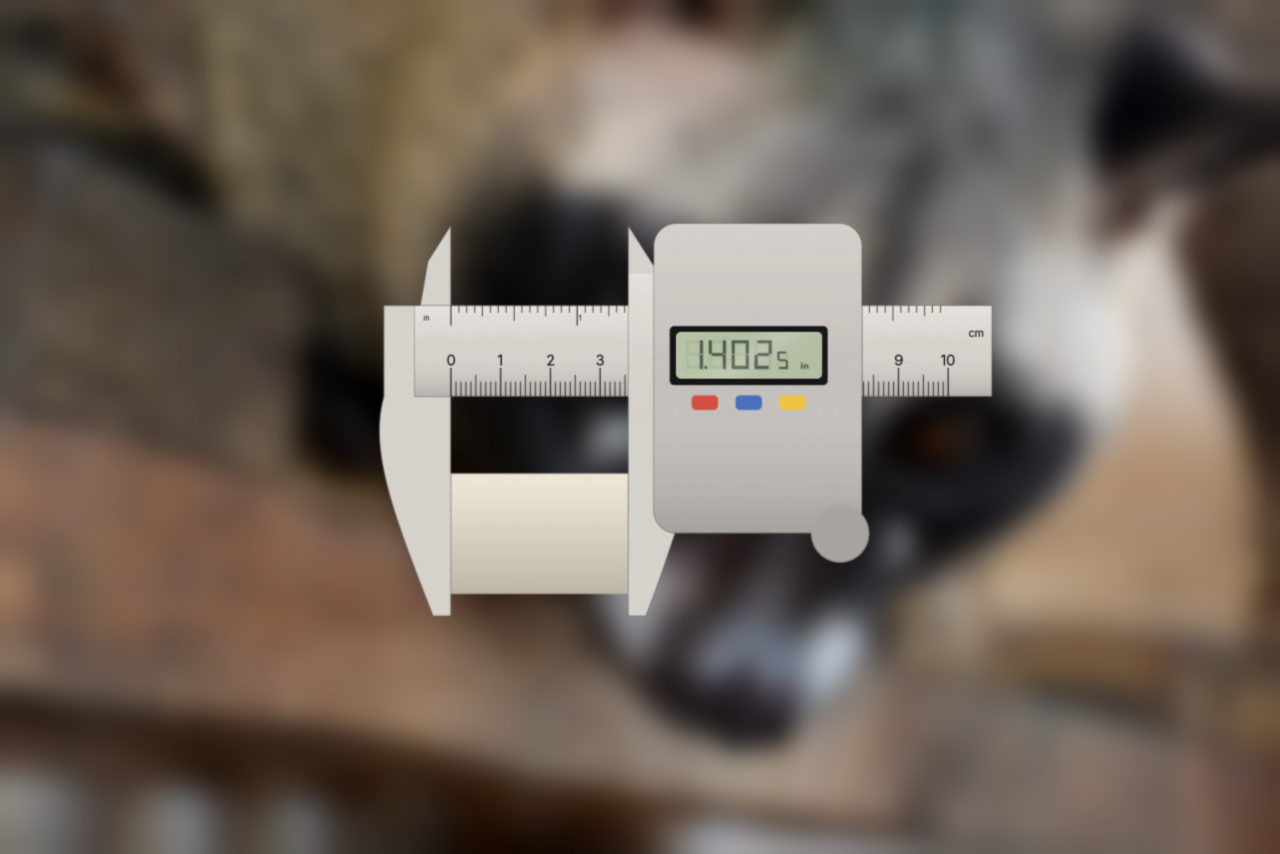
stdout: 1.4025 in
